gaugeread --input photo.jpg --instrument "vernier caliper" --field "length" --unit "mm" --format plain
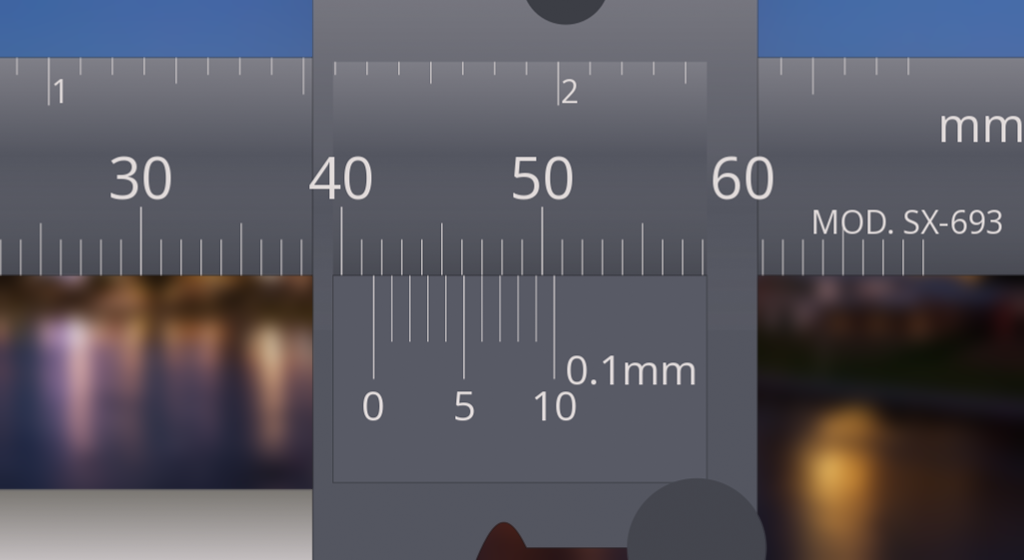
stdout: 41.6 mm
